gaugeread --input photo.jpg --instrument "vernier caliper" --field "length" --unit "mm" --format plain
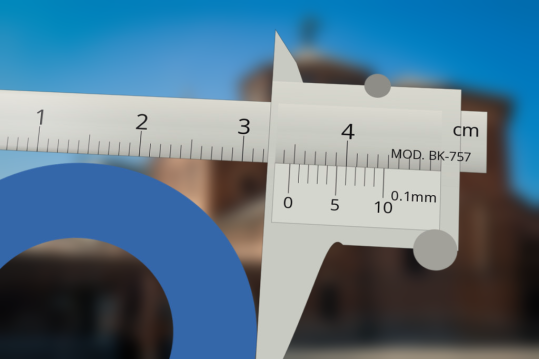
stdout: 34.6 mm
